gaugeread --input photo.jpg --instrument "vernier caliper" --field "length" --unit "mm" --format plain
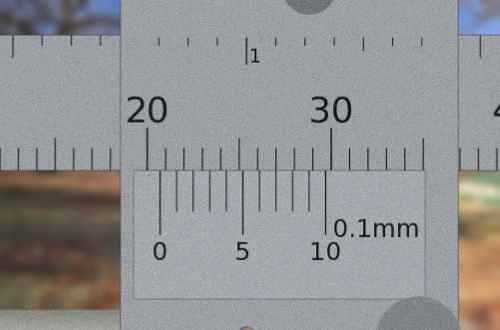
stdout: 20.7 mm
